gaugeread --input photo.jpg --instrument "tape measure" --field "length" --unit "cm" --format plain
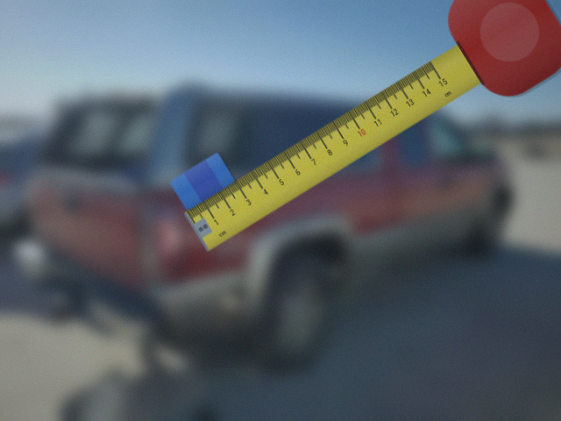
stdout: 3 cm
